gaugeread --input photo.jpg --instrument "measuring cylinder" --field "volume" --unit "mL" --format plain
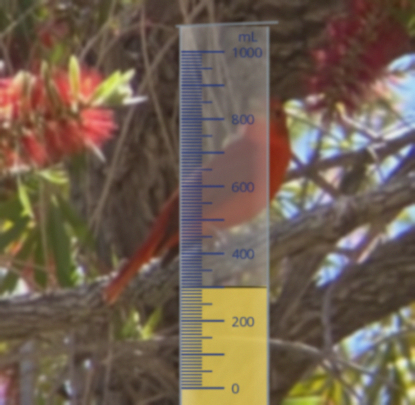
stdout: 300 mL
